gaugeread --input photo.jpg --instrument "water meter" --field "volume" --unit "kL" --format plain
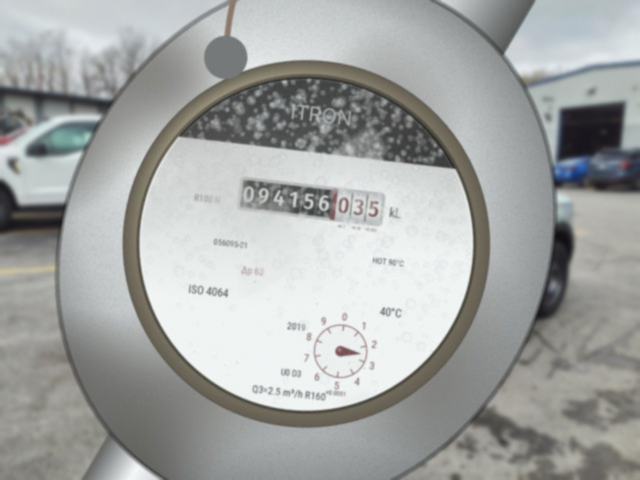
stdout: 94156.0352 kL
